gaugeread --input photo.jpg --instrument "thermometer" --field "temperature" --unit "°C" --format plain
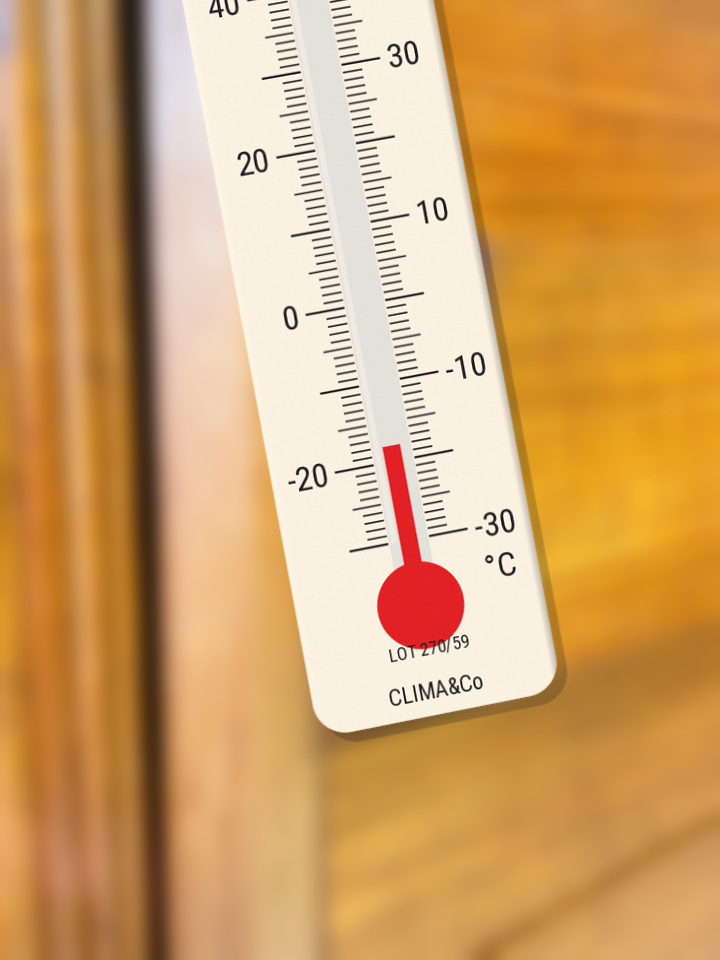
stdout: -18 °C
